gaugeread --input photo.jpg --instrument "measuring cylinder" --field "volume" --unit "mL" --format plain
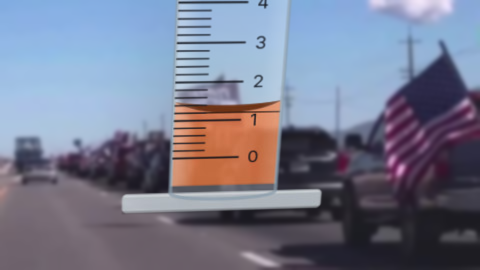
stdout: 1.2 mL
